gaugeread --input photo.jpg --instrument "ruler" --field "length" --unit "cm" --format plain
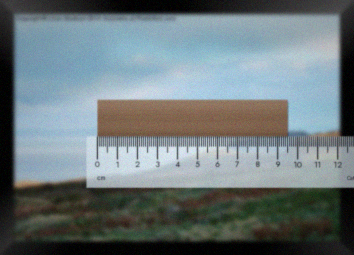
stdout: 9.5 cm
